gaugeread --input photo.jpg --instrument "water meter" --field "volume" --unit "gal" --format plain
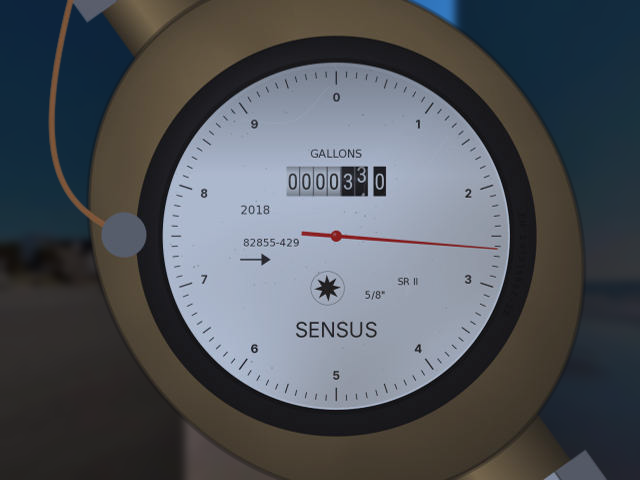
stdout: 332.6 gal
